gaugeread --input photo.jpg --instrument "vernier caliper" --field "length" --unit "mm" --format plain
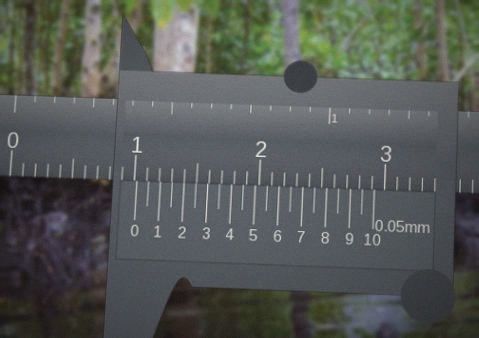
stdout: 10.2 mm
